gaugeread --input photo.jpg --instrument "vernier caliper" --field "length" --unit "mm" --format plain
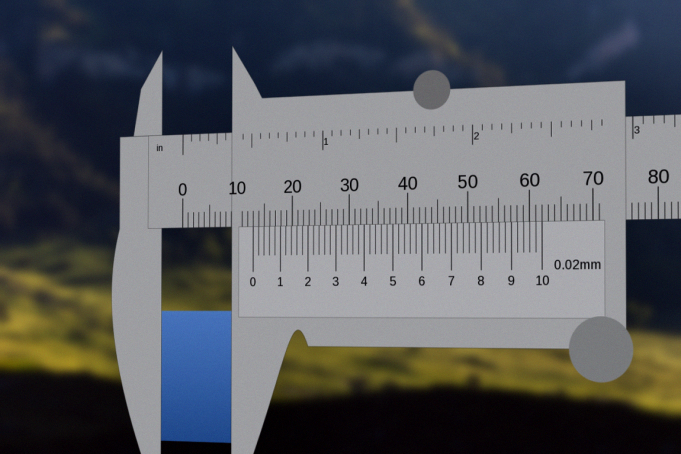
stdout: 13.0 mm
